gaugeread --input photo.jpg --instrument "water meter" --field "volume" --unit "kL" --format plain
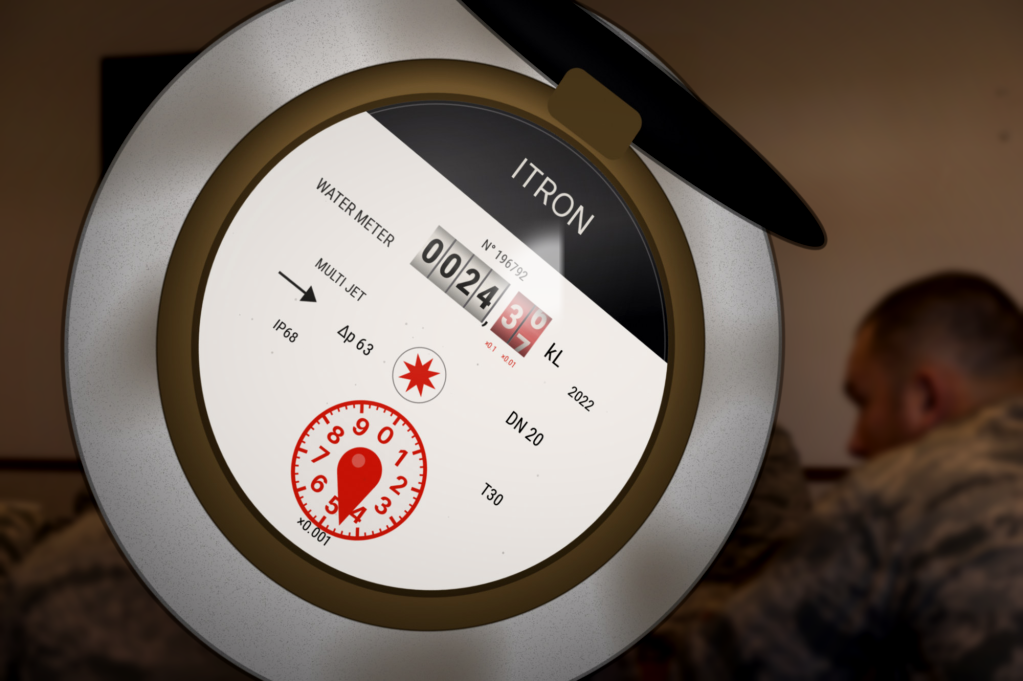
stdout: 24.364 kL
